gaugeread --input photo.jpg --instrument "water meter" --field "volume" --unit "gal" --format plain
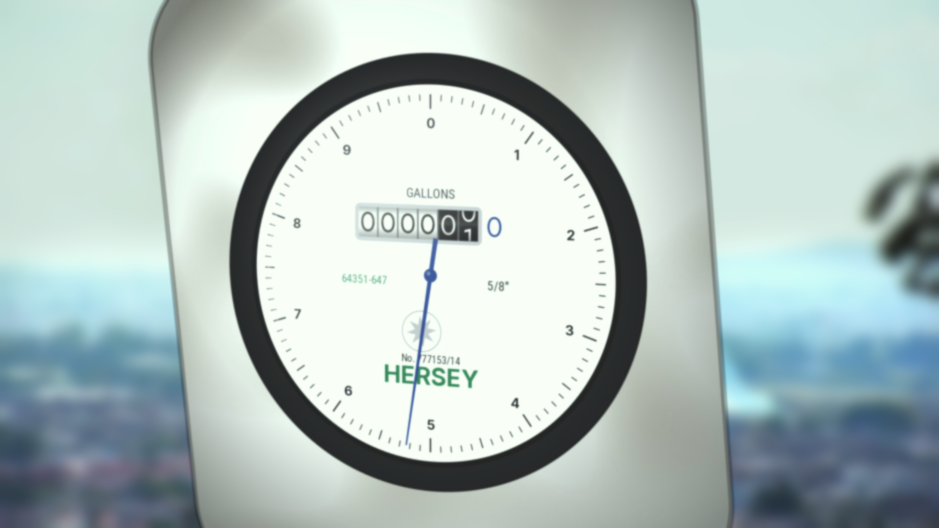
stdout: 5.2 gal
